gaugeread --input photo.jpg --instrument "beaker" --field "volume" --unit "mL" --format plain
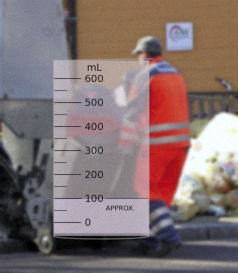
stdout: 100 mL
